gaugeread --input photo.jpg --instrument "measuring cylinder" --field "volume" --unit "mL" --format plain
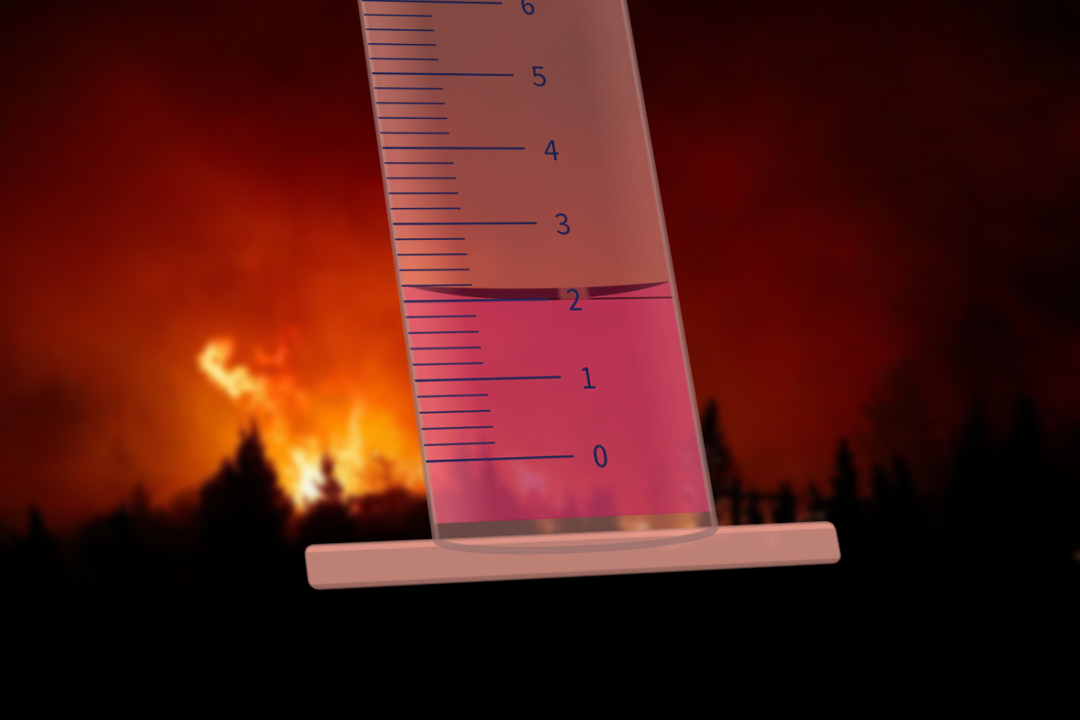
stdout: 2 mL
